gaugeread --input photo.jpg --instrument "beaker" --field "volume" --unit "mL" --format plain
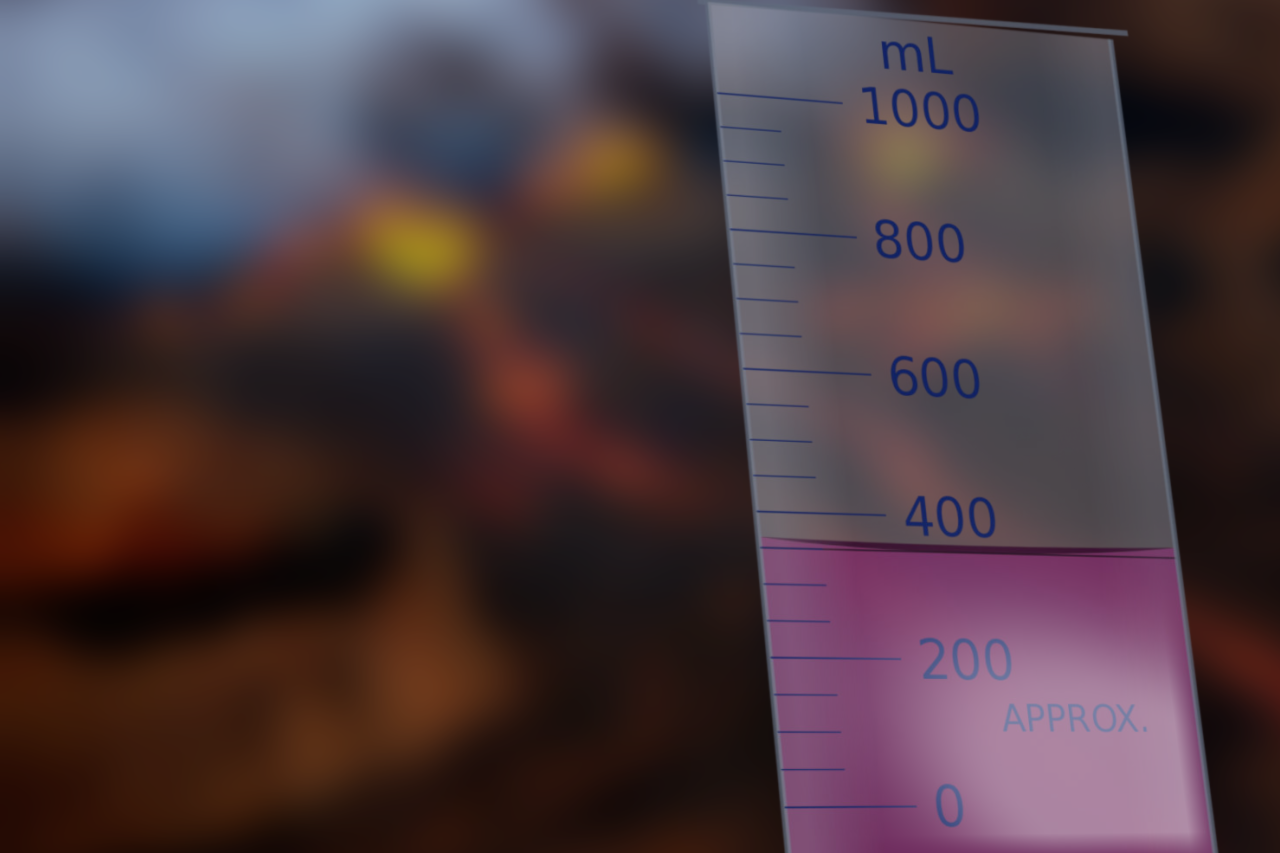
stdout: 350 mL
